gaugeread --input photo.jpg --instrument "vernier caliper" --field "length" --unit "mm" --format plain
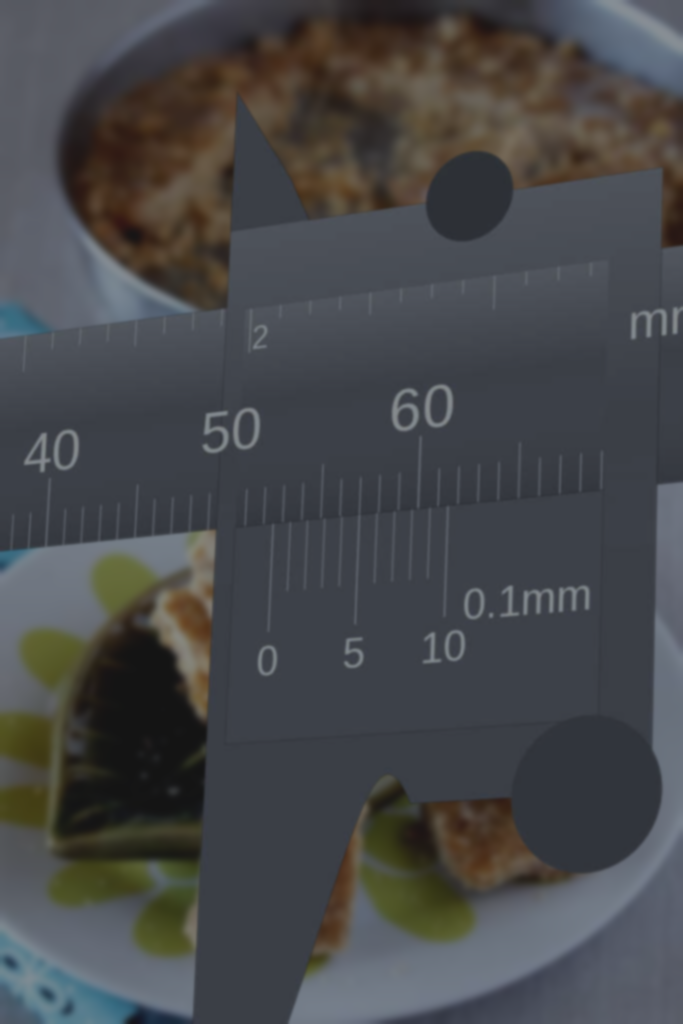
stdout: 52.5 mm
